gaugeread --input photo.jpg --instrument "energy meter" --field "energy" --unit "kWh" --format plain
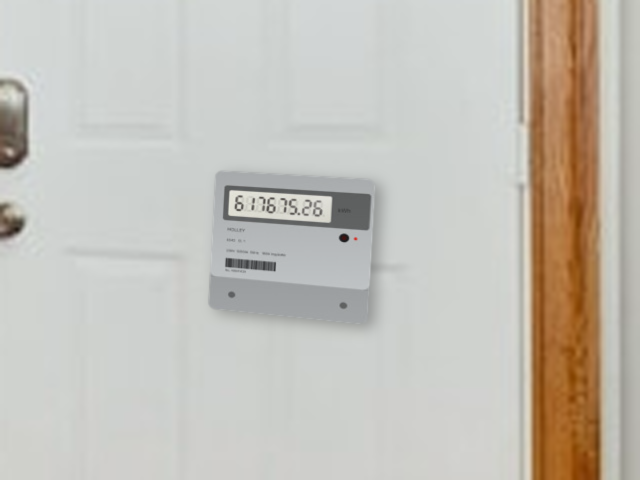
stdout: 617675.26 kWh
